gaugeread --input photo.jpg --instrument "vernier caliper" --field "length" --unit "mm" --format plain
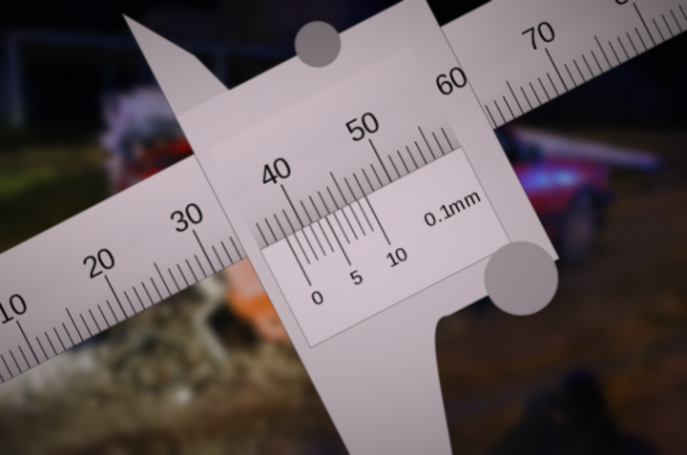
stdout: 38.0 mm
